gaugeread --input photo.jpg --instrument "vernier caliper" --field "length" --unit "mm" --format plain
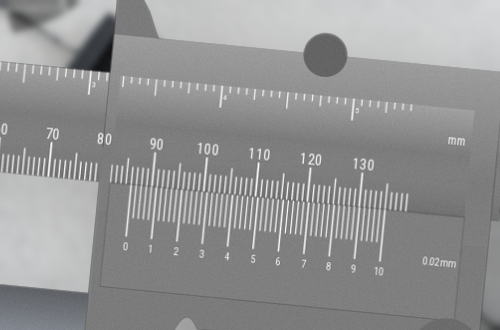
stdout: 86.0 mm
